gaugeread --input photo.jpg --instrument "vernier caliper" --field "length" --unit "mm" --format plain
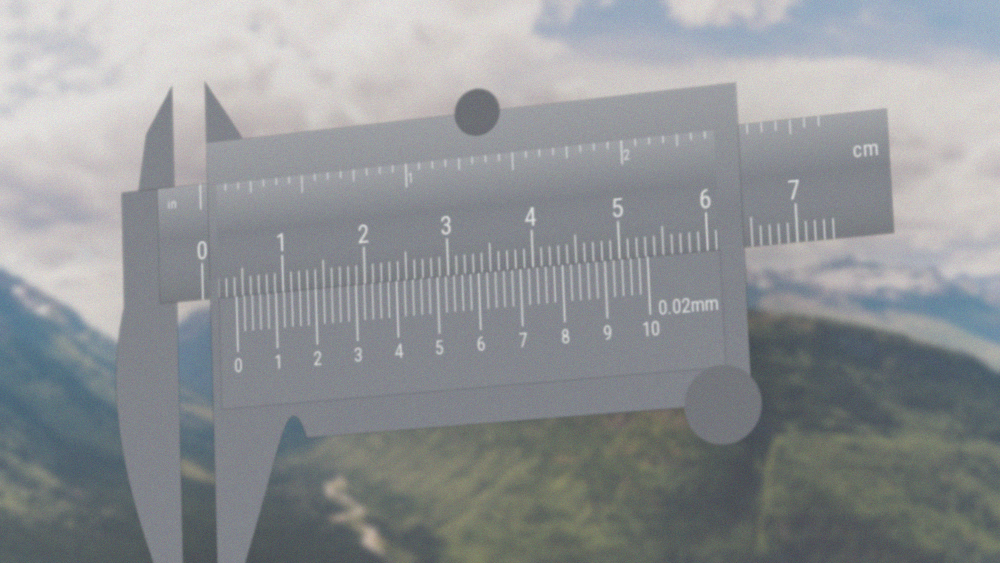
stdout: 4.2 mm
